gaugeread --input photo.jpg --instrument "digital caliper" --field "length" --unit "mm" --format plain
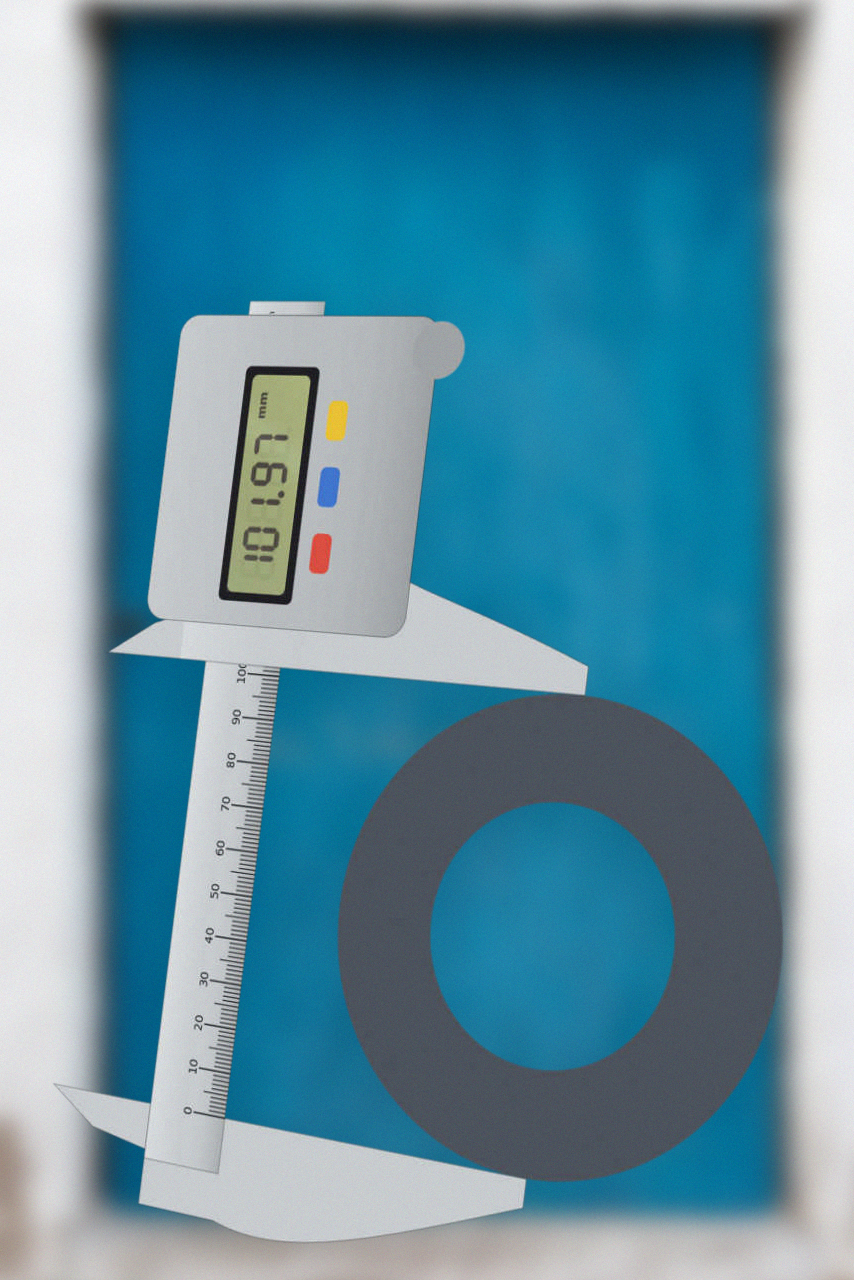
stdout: 101.97 mm
